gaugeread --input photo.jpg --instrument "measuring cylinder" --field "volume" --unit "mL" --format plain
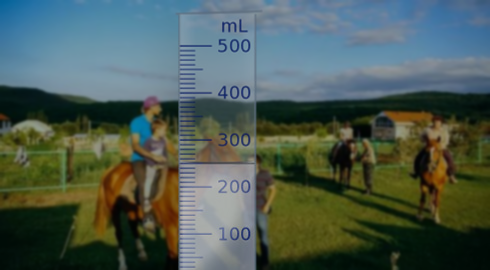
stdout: 250 mL
